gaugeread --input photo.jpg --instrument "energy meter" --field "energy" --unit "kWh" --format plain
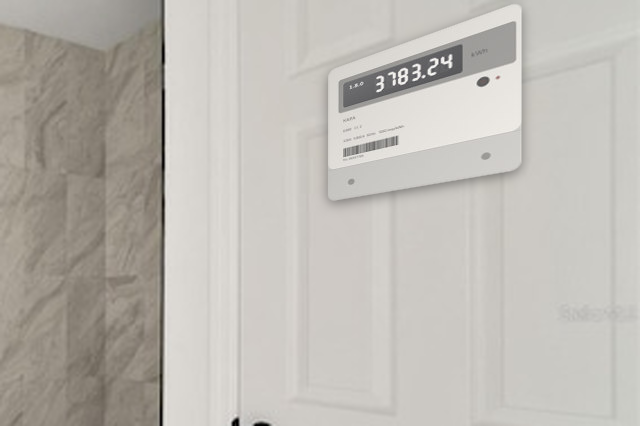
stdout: 3783.24 kWh
